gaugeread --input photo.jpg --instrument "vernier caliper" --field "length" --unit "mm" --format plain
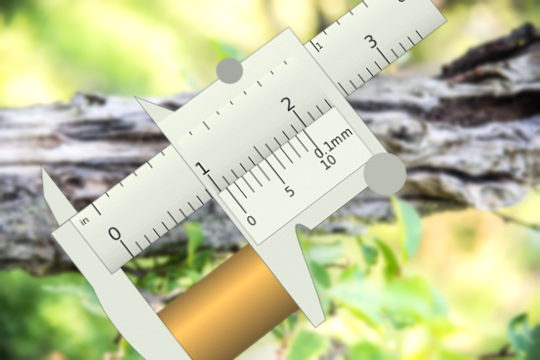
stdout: 10.6 mm
